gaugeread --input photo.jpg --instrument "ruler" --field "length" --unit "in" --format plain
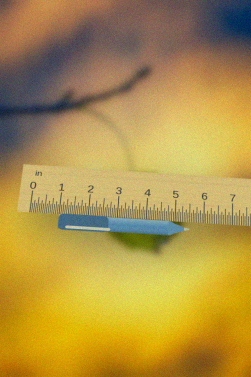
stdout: 4.5 in
